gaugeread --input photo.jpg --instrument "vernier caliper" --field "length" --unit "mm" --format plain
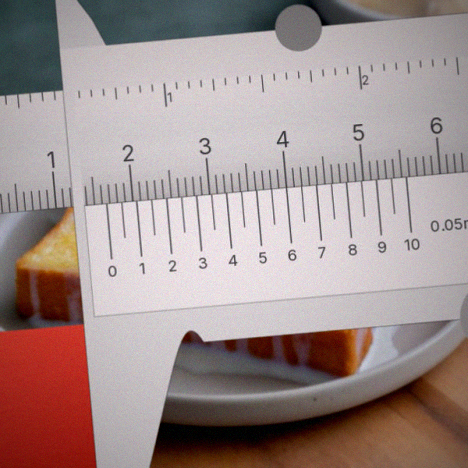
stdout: 16.6 mm
